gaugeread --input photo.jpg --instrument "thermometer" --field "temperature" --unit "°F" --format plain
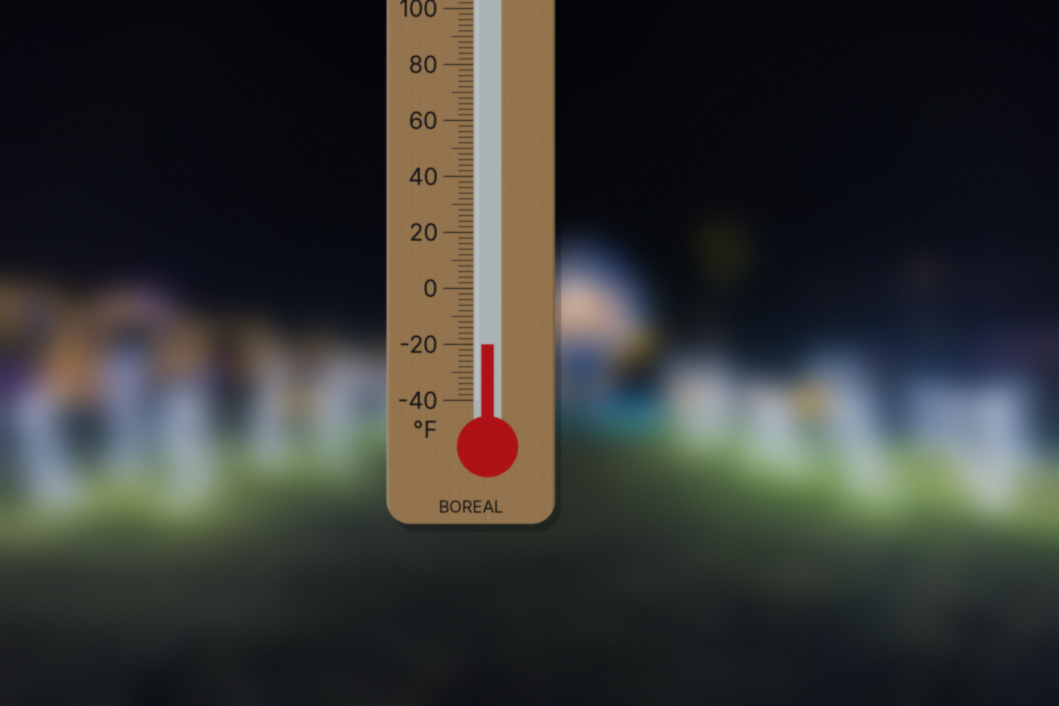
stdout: -20 °F
